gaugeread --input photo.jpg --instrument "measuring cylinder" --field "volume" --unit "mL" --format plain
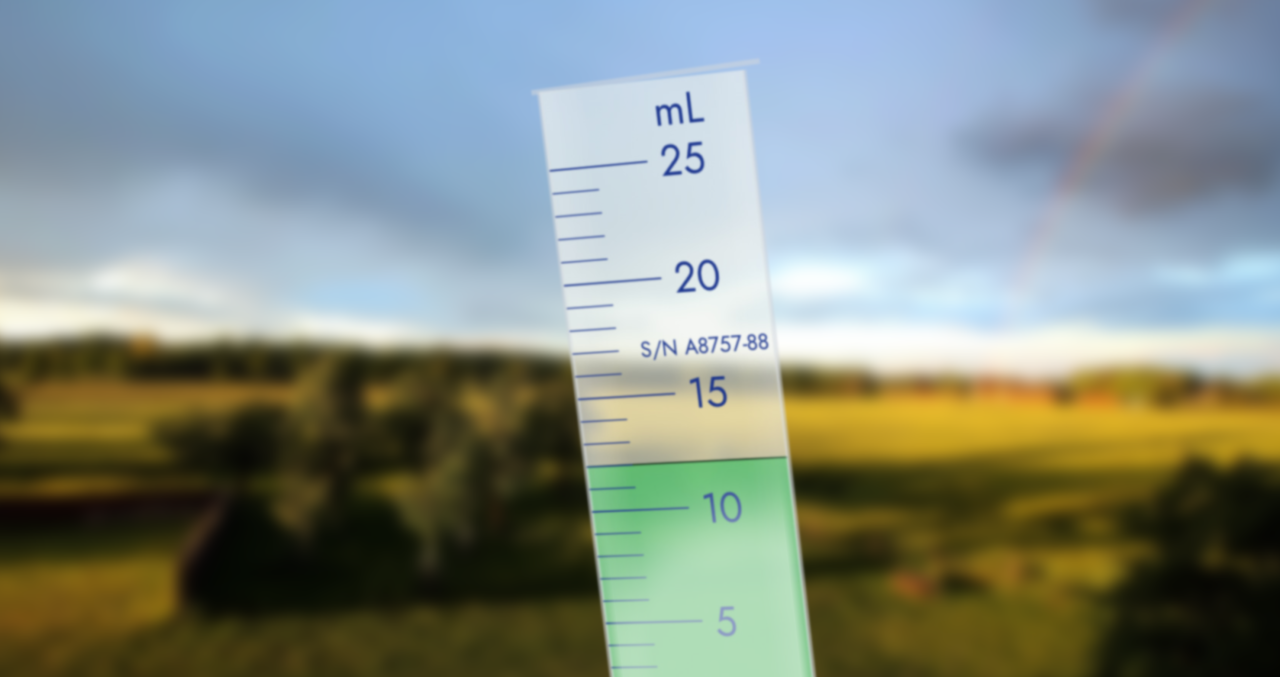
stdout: 12 mL
